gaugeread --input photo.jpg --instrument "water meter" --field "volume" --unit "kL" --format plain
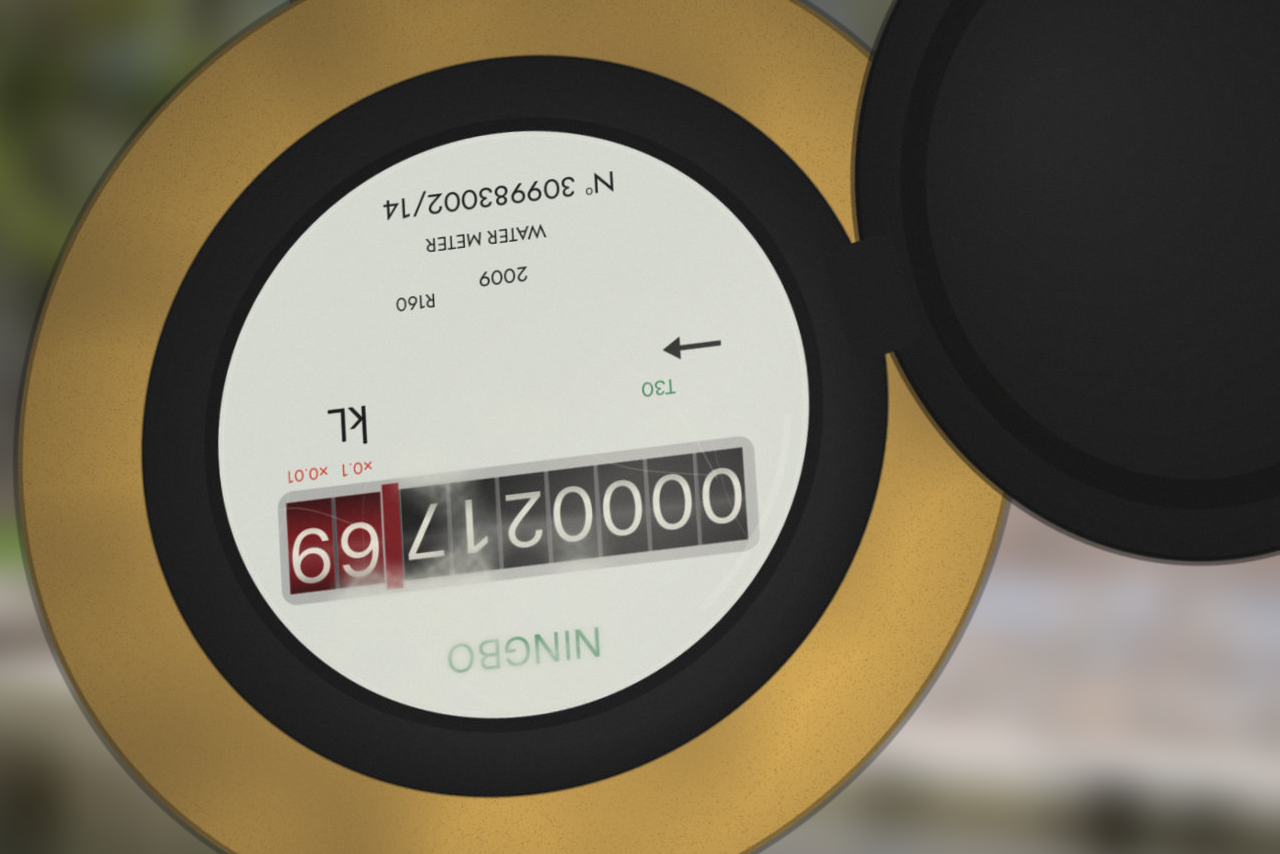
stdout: 217.69 kL
